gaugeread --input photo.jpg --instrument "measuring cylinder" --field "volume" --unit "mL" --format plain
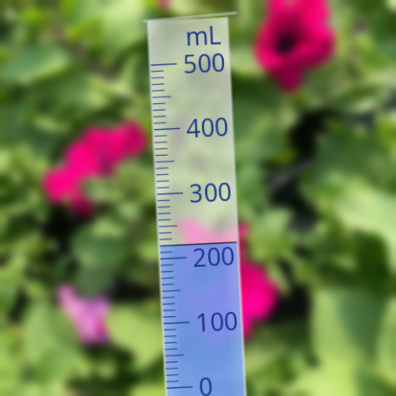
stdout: 220 mL
